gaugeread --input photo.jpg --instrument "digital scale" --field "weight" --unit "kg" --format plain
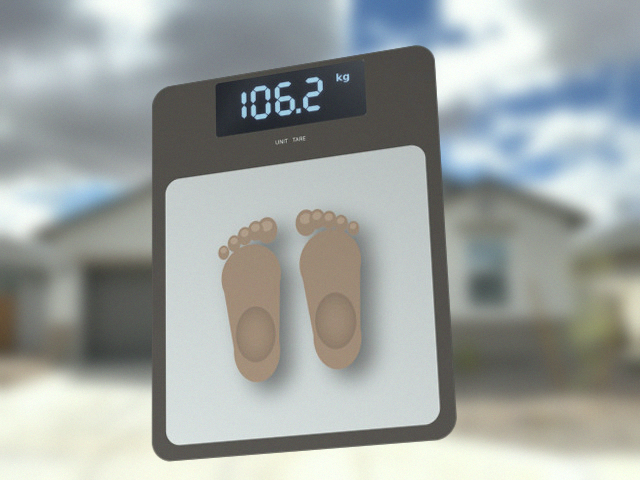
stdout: 106.2 kg
